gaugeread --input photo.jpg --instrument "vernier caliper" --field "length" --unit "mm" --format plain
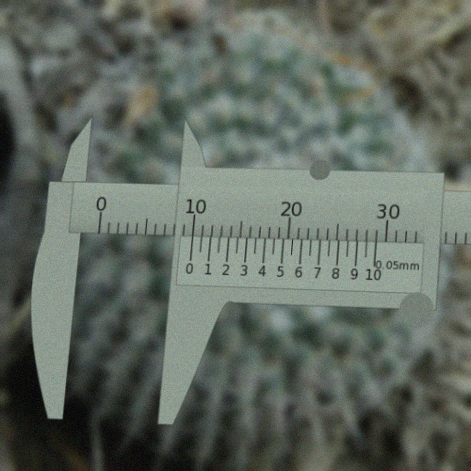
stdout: 10.0 mm
